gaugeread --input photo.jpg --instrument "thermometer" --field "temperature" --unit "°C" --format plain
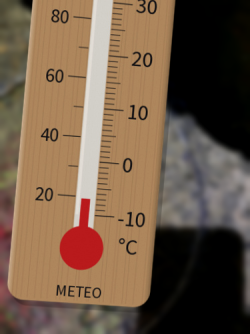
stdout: -7 °C
